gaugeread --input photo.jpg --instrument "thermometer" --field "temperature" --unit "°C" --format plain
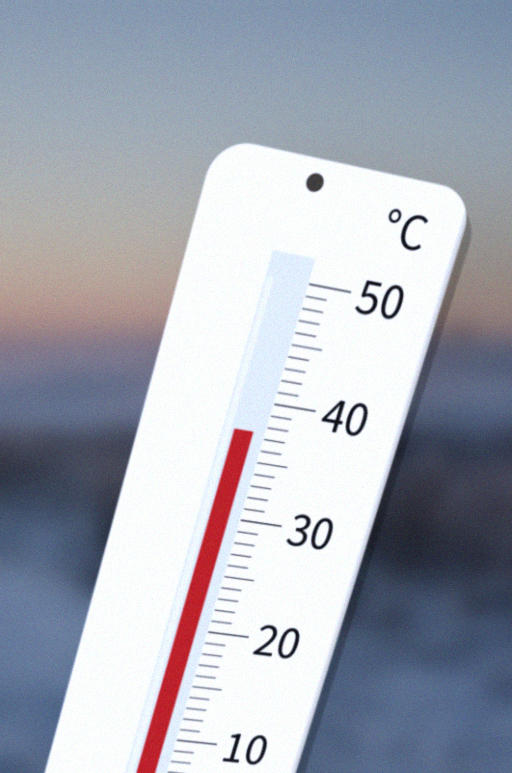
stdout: 37.5 °C
